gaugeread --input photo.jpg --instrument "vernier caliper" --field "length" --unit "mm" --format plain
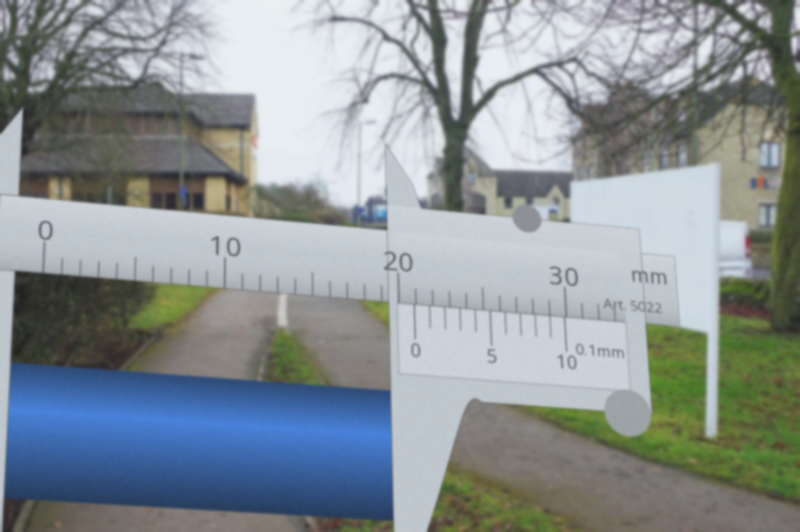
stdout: 20.9 mm
